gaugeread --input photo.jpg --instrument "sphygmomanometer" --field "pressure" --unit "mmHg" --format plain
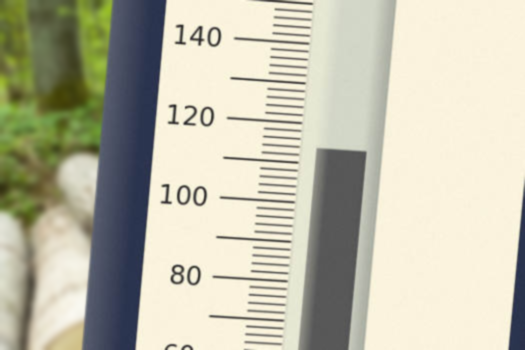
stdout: 114 mmHg
